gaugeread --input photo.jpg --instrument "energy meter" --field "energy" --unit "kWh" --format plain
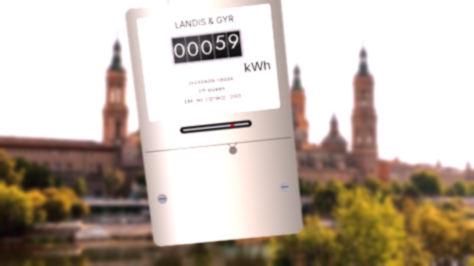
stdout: 59 kWh
